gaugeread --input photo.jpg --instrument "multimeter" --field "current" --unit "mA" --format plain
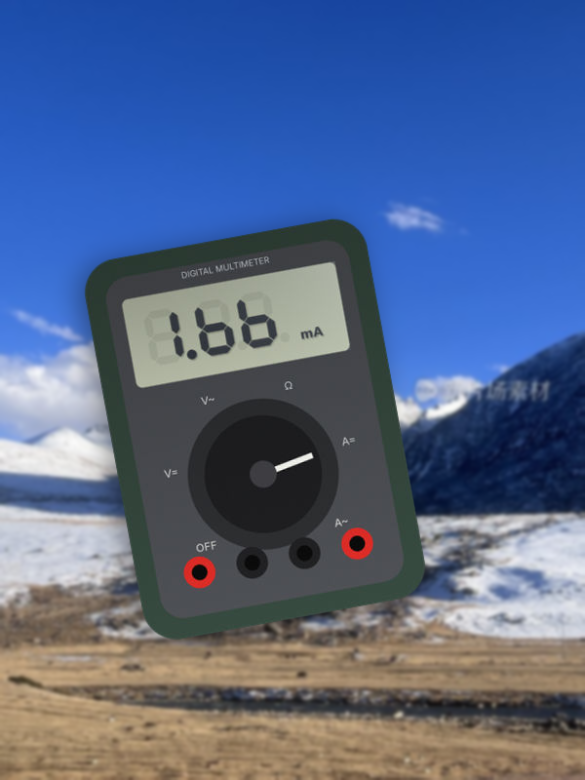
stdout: 1.66 mA
